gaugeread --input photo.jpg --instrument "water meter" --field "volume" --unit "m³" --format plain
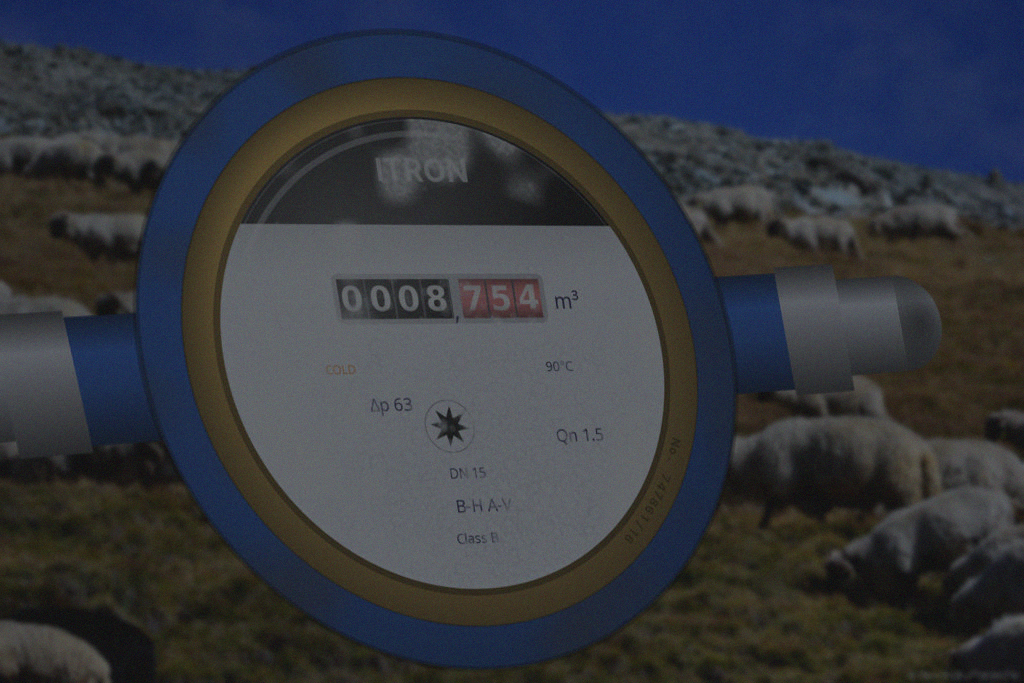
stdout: 8.754 m³
